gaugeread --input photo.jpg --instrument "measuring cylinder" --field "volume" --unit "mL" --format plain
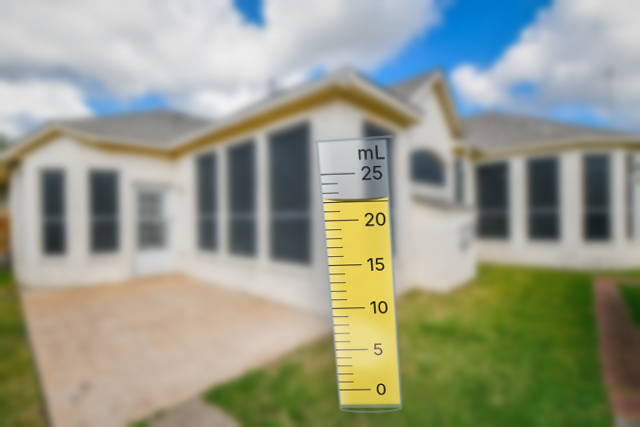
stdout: 22 mL
